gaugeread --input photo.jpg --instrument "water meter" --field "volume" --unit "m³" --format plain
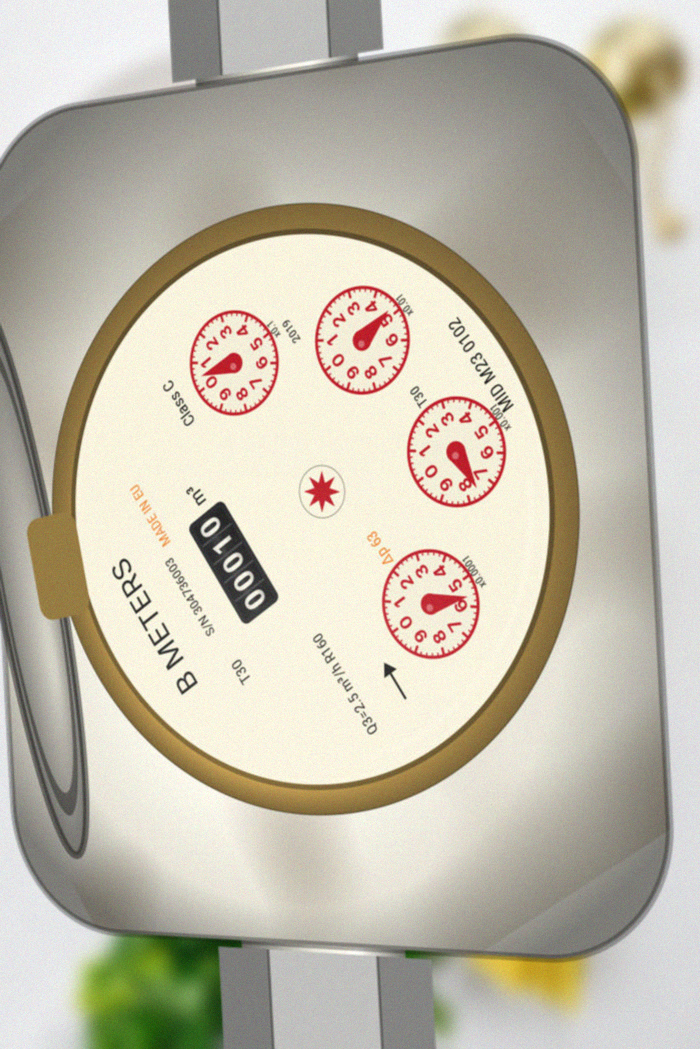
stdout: 10.0475 m³
